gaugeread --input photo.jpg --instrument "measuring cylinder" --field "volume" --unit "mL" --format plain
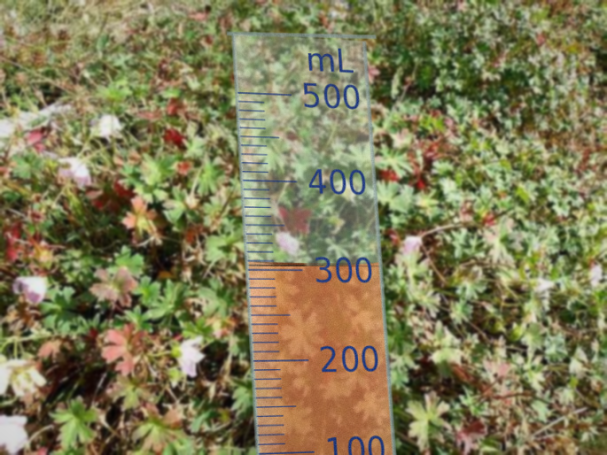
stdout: 305 mL
